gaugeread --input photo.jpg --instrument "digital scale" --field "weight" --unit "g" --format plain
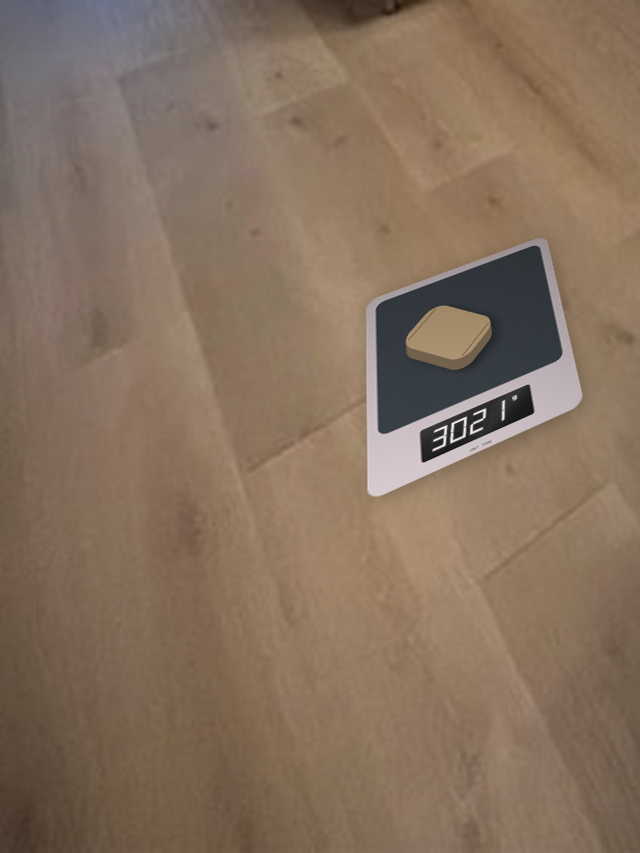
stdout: 3021 g
